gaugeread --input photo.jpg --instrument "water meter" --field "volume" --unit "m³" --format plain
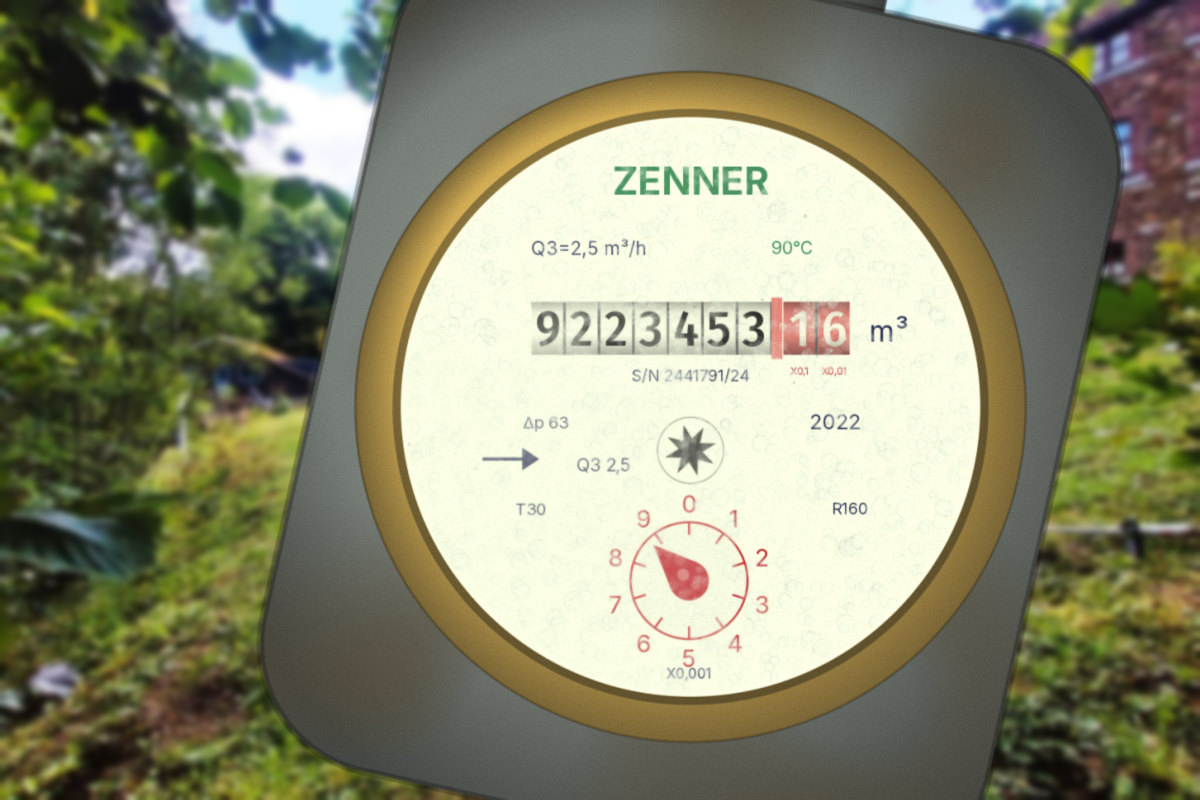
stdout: 9223453.168 m³
